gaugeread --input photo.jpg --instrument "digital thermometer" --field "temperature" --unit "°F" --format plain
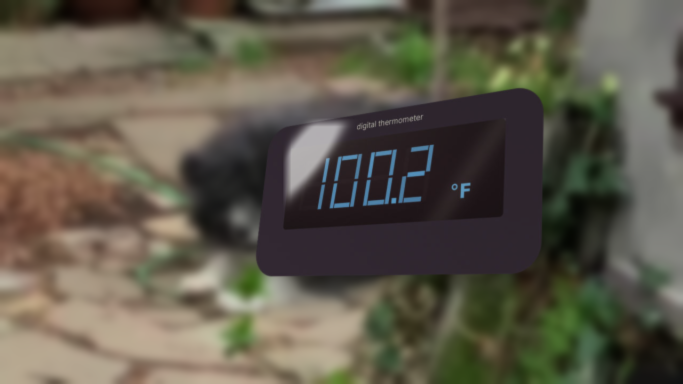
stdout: 100.2 °F
